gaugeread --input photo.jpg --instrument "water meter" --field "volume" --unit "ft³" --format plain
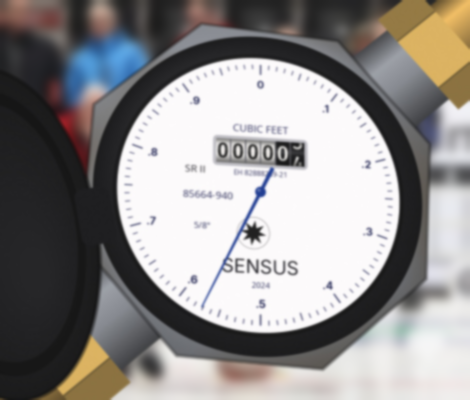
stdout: 3.57 ft³
